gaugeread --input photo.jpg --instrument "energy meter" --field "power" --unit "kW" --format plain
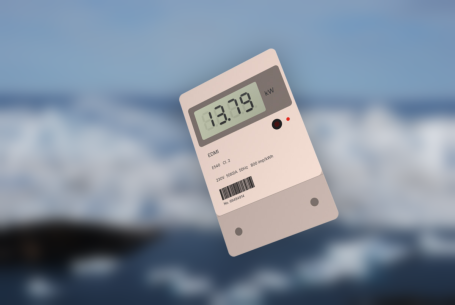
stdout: 13.79 kW
